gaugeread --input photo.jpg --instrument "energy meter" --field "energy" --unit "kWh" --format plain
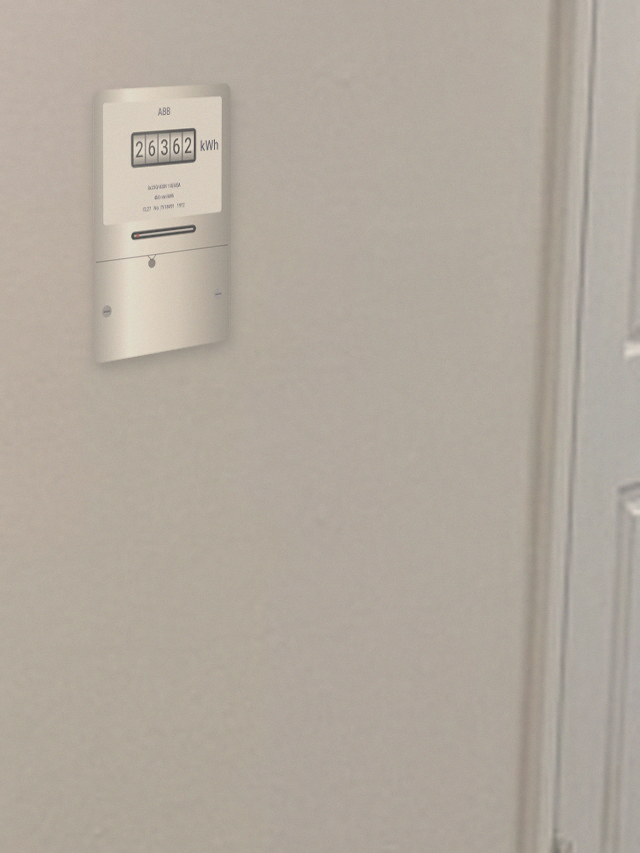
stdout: 26362 kWh
